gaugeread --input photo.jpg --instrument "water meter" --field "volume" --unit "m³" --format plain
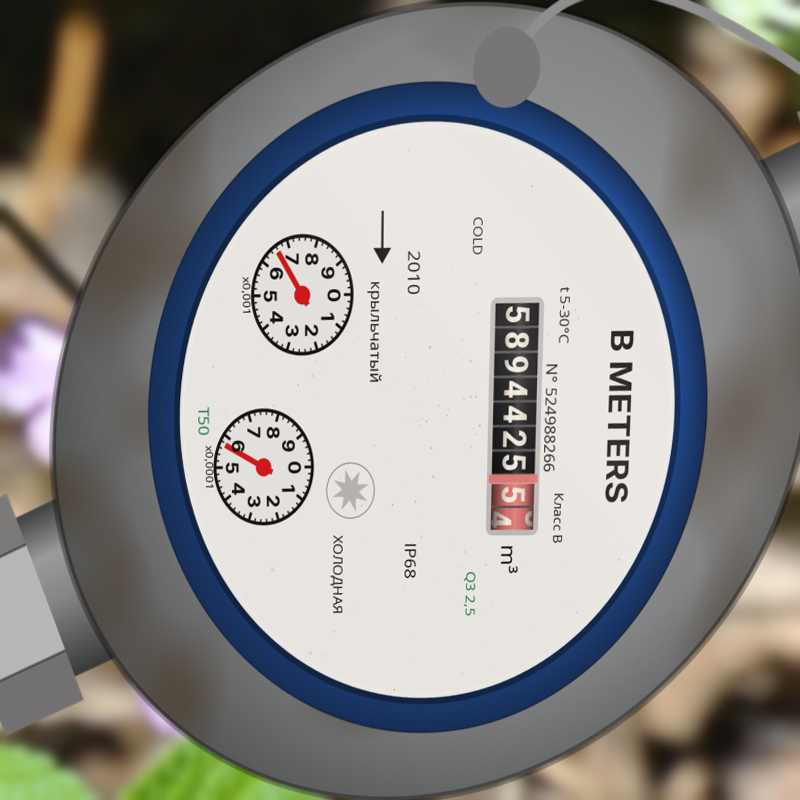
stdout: 5894425.5365 m³
